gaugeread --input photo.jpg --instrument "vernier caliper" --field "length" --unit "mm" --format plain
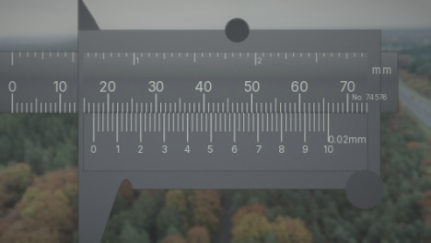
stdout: 17.0 mm
